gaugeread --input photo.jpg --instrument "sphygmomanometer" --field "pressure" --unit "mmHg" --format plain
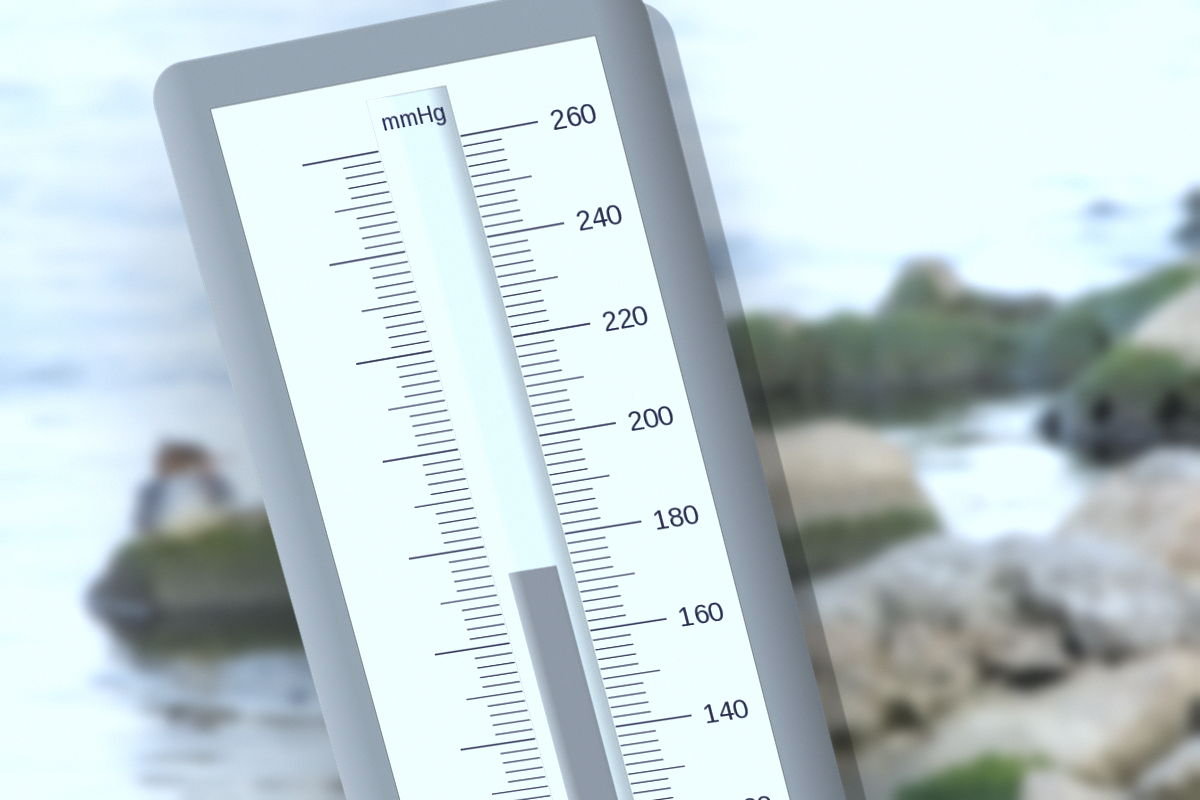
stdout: 174 mmHg
